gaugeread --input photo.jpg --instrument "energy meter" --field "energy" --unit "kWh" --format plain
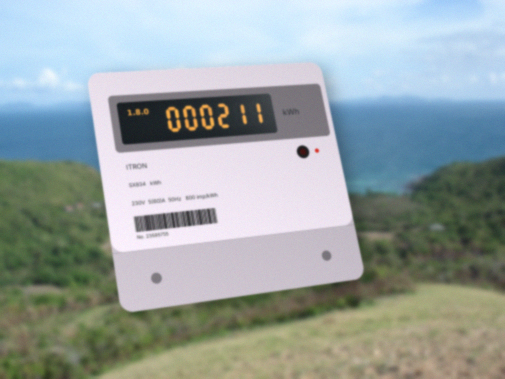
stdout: 211 kWh
